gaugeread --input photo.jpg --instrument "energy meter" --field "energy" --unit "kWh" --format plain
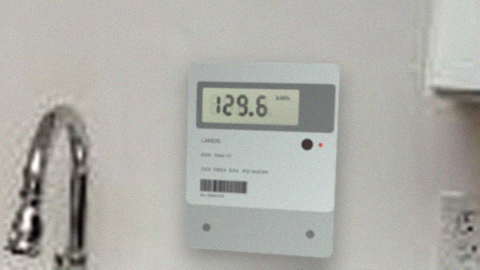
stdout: 129.6 kWh
